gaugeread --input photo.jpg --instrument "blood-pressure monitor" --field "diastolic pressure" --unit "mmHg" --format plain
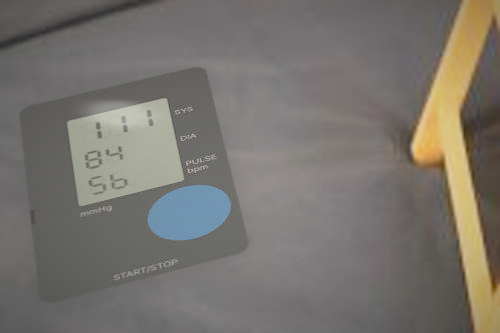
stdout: 84 mmHg
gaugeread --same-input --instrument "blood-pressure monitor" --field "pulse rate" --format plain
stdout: 56 bpm
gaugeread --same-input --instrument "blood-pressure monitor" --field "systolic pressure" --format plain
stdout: 111 mmHg
